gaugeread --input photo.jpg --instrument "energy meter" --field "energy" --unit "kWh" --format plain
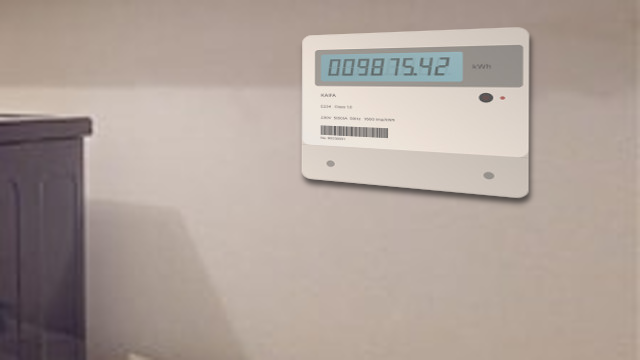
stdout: 9875.42 kWh
